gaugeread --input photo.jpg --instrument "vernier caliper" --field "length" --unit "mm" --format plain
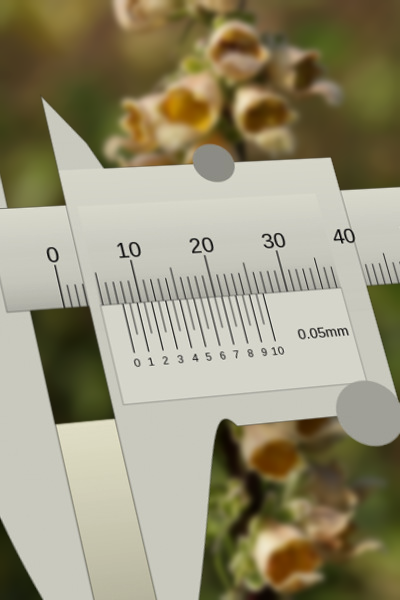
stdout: 7.6 mm
